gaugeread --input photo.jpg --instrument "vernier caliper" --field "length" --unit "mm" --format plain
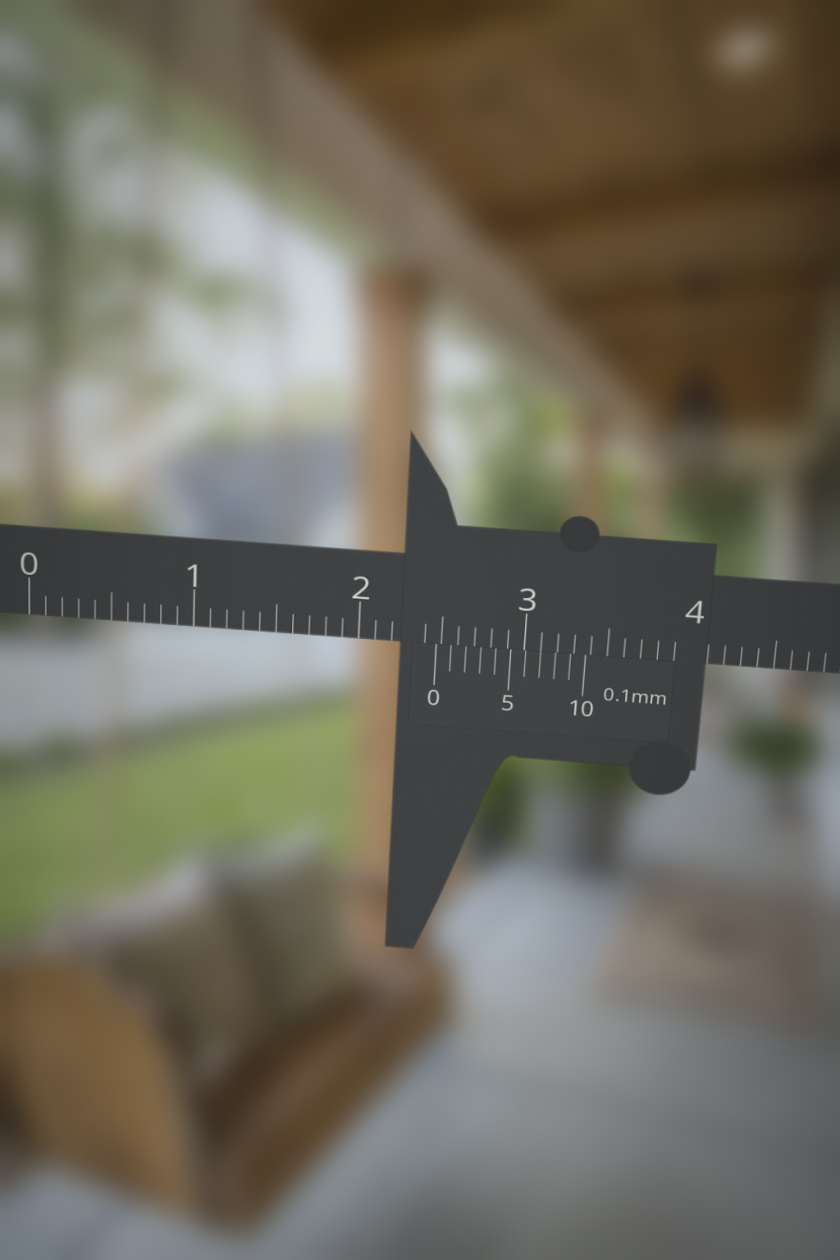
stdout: 24.7 mm
